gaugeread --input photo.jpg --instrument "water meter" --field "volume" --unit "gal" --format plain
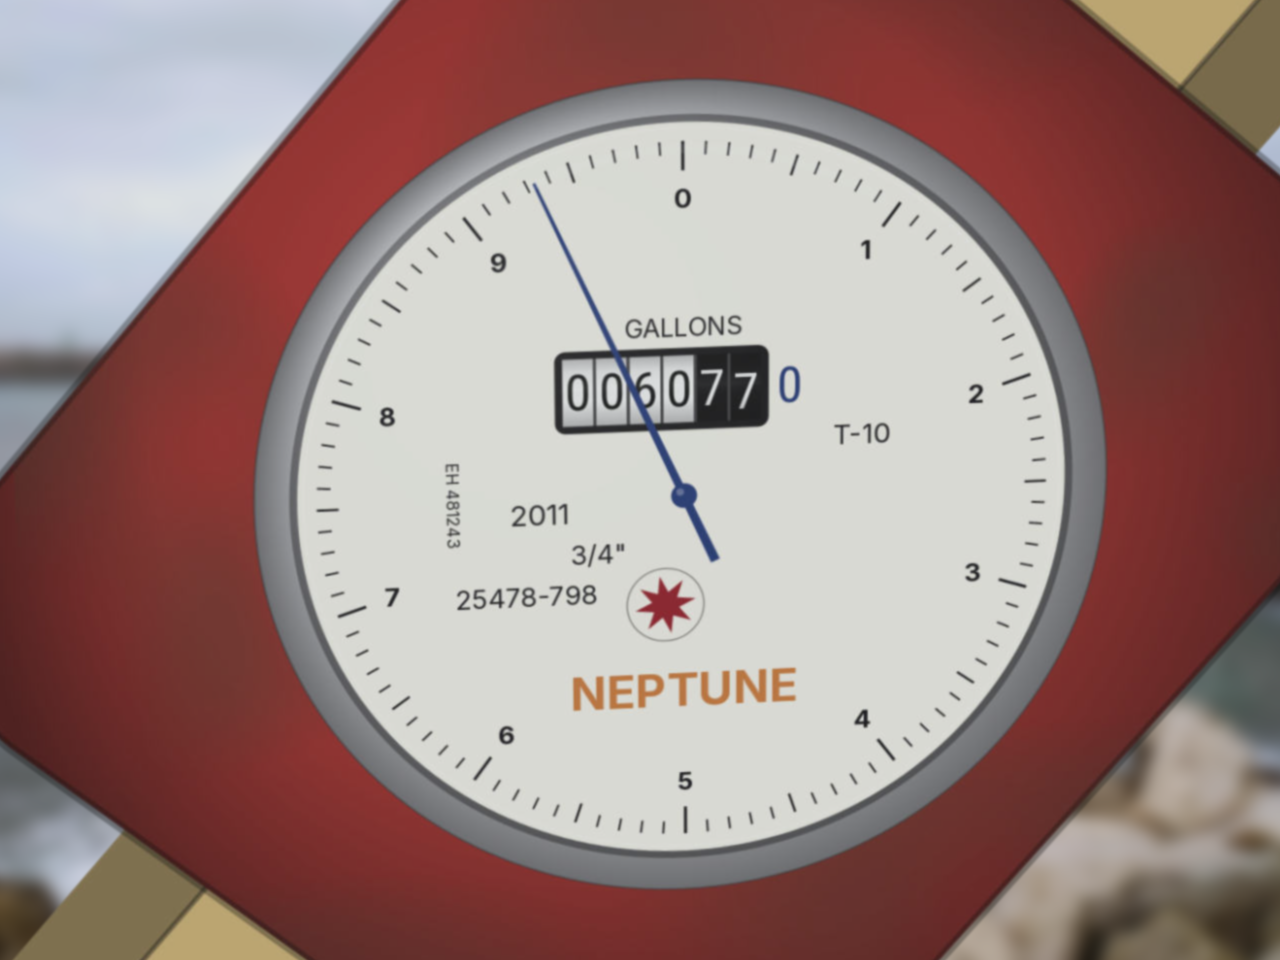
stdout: 60769.3 gal
